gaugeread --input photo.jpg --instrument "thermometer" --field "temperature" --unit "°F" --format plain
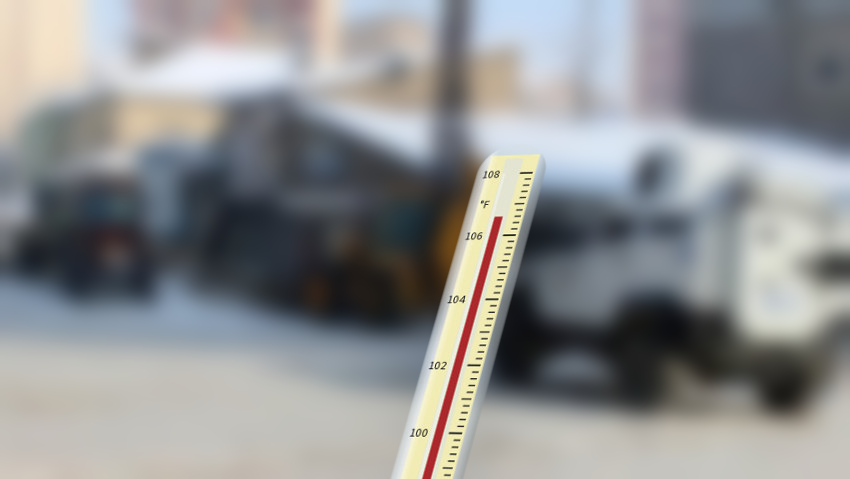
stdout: 106.6 °F
